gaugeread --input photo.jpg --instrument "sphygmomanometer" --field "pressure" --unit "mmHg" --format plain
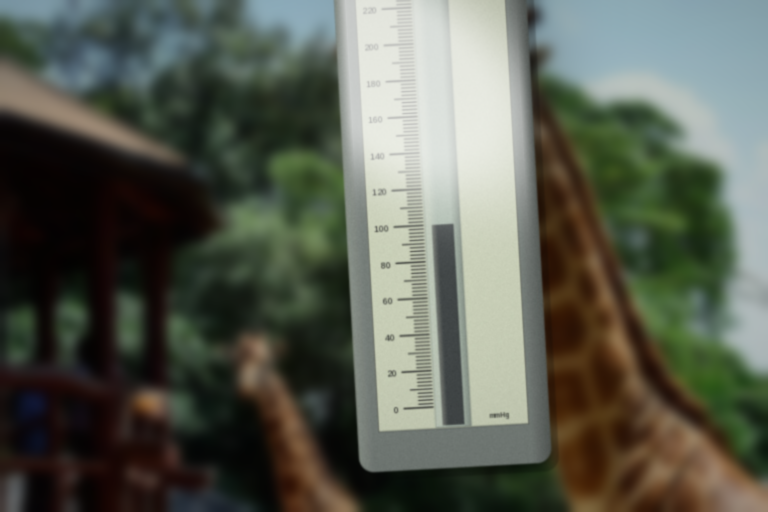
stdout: 100 mmHg
